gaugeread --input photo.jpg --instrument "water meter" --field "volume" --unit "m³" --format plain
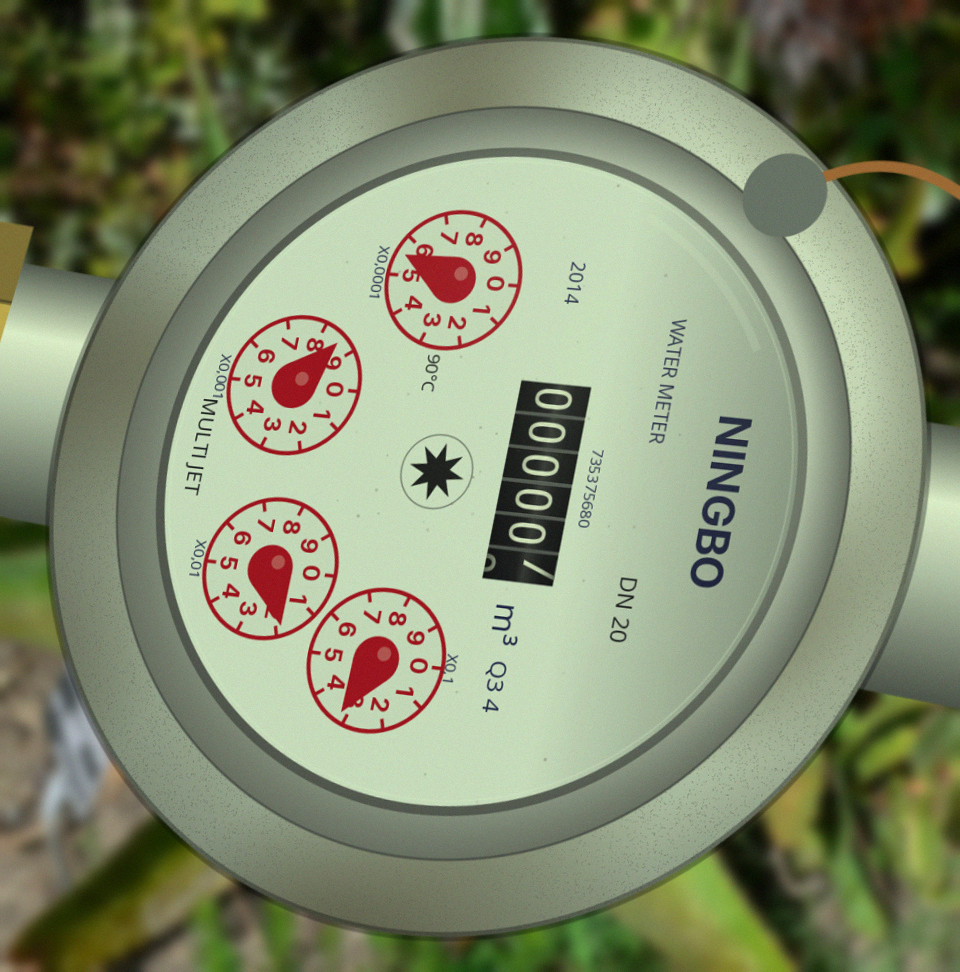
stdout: 7.3185 m³
